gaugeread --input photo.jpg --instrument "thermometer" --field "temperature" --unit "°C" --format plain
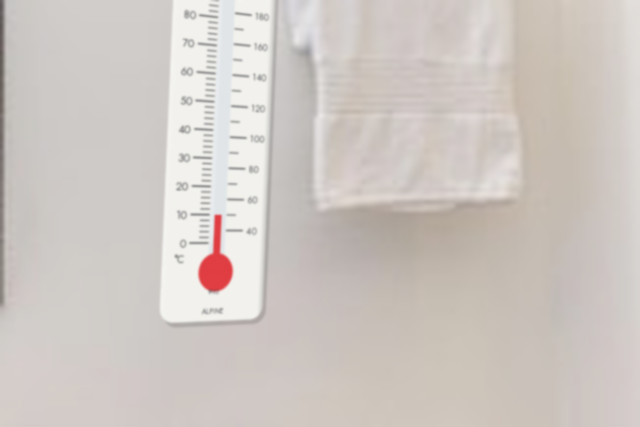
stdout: 10 °C
